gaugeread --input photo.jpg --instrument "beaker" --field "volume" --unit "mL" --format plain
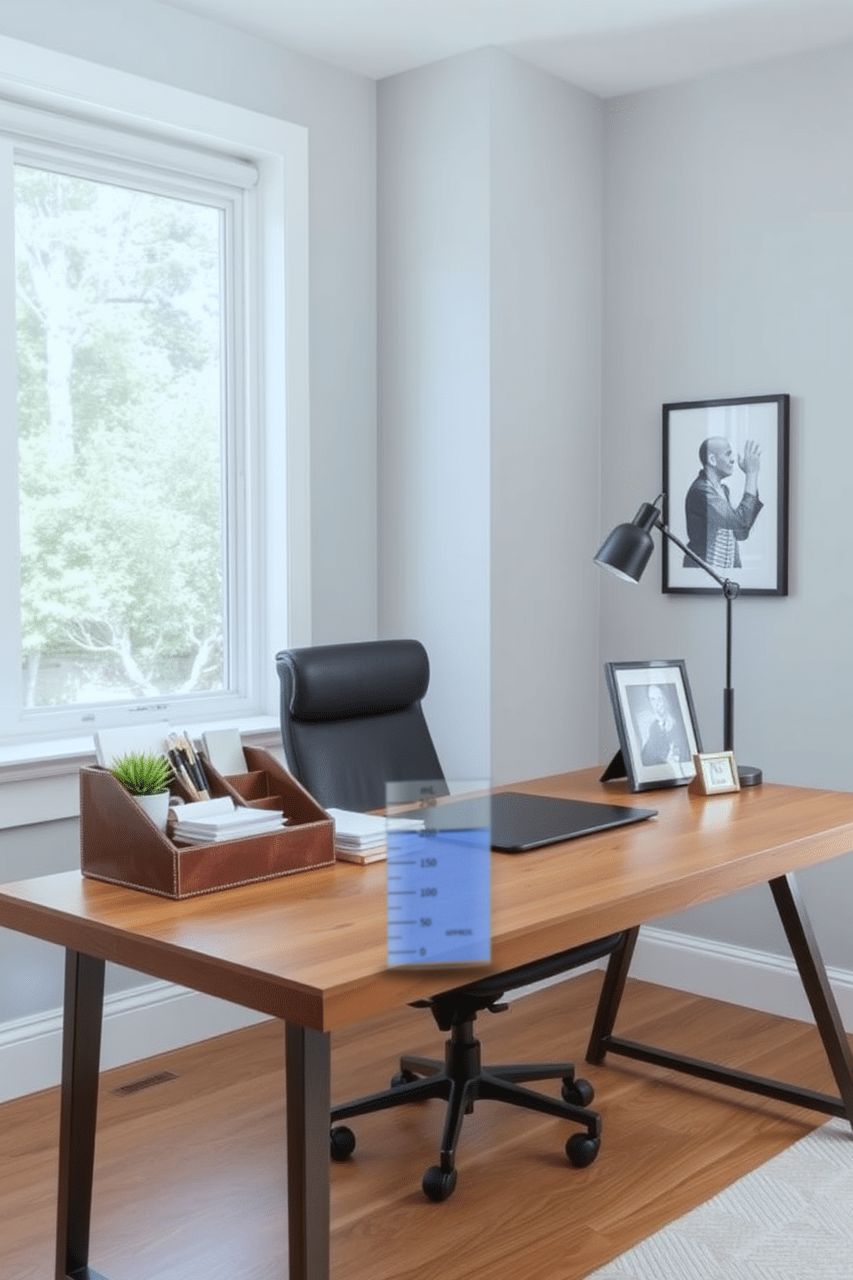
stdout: 200 mL
